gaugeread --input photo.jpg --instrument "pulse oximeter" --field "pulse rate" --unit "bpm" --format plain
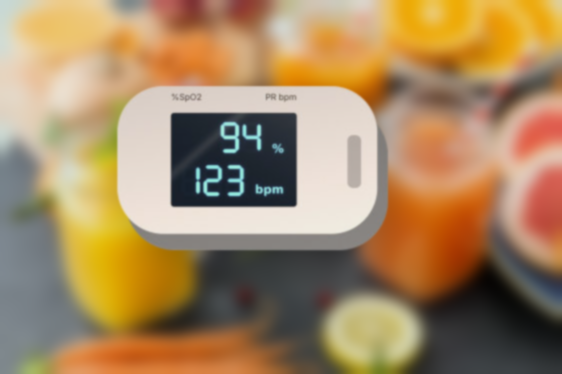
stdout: 123 bpm
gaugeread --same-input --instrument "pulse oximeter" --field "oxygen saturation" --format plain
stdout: 94 %
